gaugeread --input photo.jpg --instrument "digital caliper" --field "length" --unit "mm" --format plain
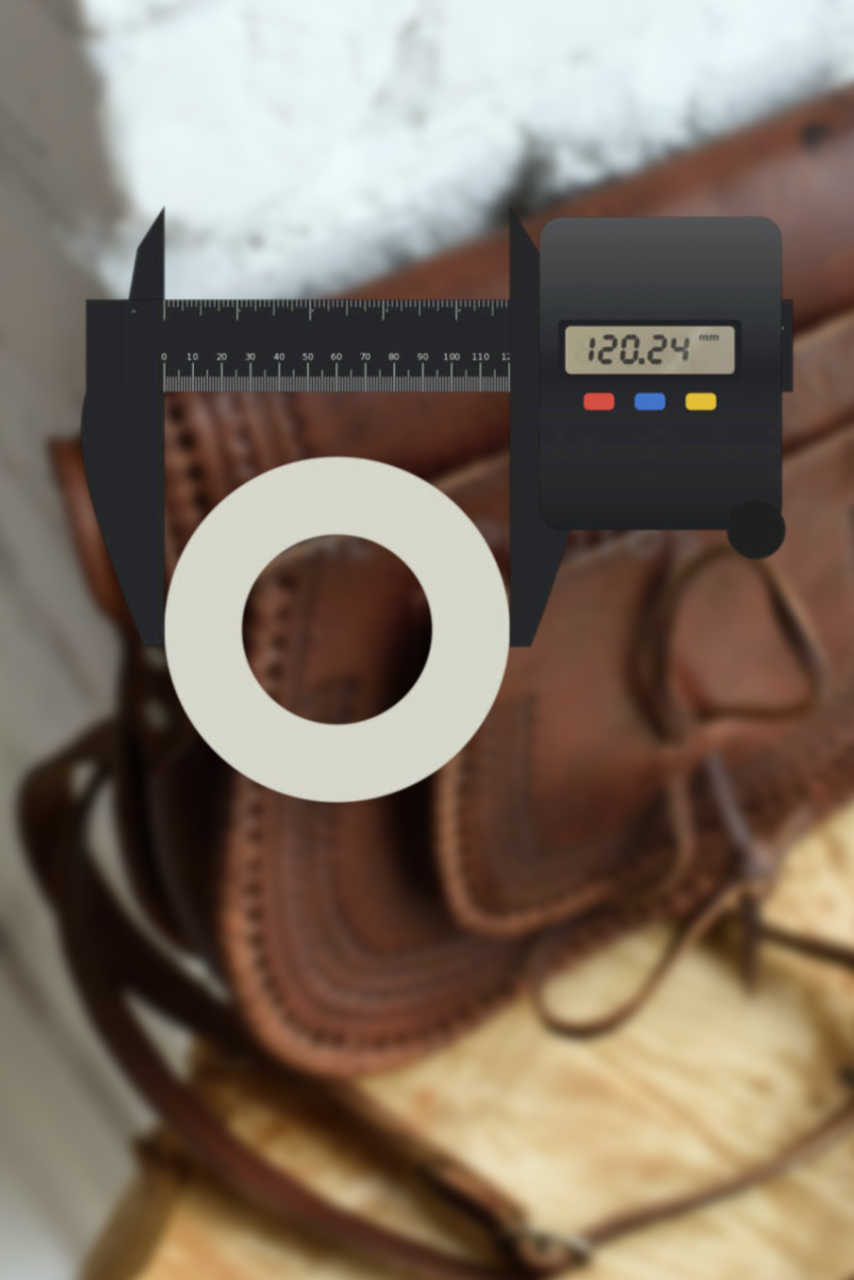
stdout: 120.24 mm
